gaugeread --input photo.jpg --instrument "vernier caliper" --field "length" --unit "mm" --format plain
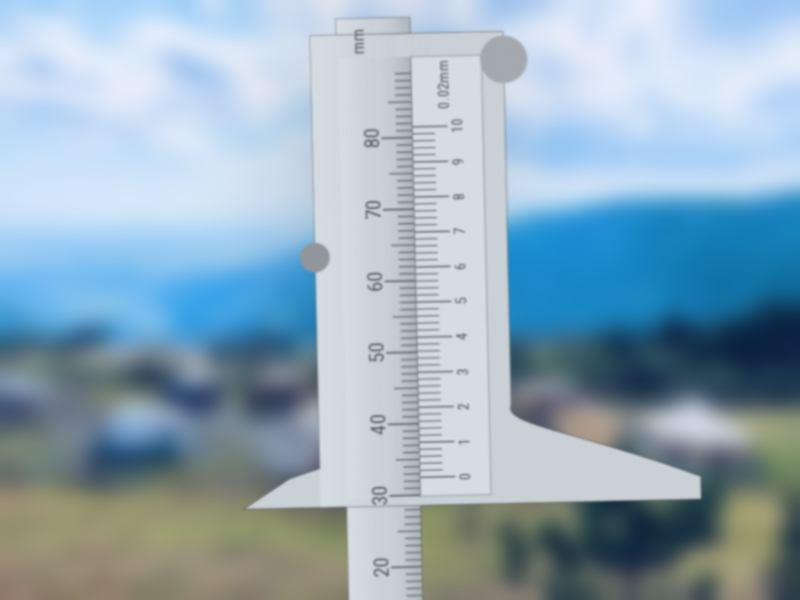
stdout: 32.5 mm
